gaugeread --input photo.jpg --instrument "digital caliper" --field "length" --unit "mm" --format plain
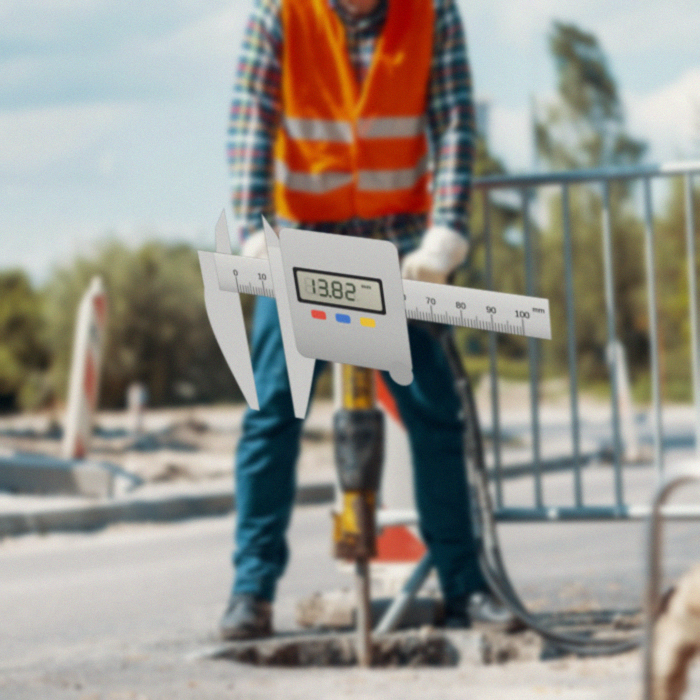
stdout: 13.82 mm
